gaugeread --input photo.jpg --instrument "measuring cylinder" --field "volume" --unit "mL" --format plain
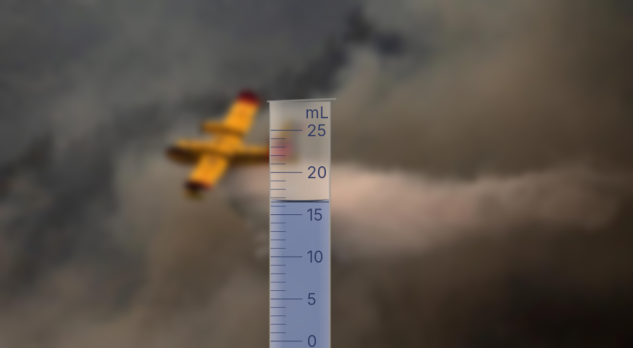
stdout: 16.5 mL
